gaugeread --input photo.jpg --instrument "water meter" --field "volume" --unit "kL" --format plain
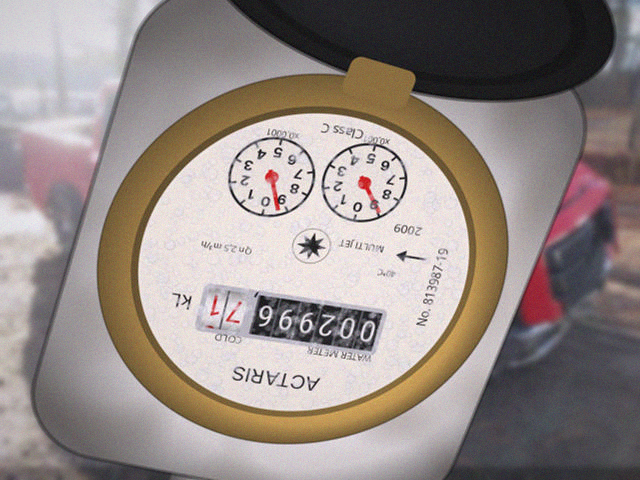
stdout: 2996.7089 kL
